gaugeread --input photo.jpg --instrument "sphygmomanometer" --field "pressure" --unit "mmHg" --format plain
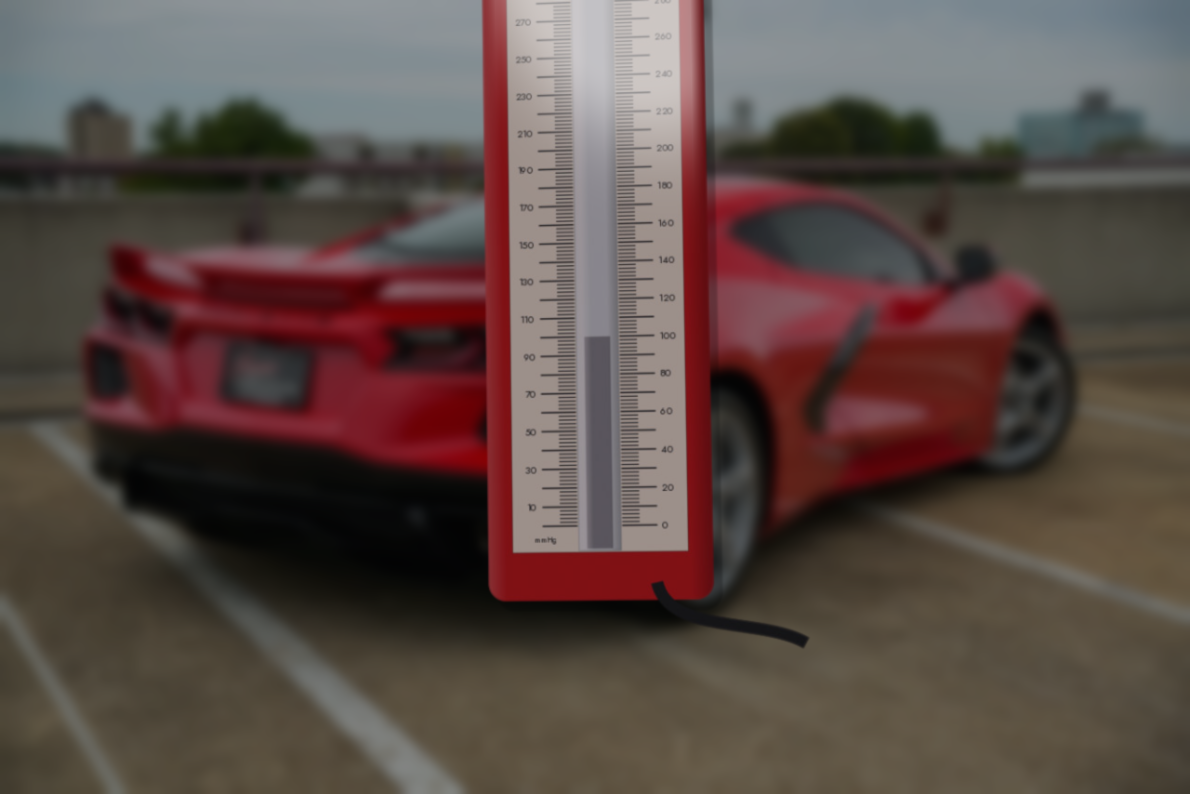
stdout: 100 mmHg
